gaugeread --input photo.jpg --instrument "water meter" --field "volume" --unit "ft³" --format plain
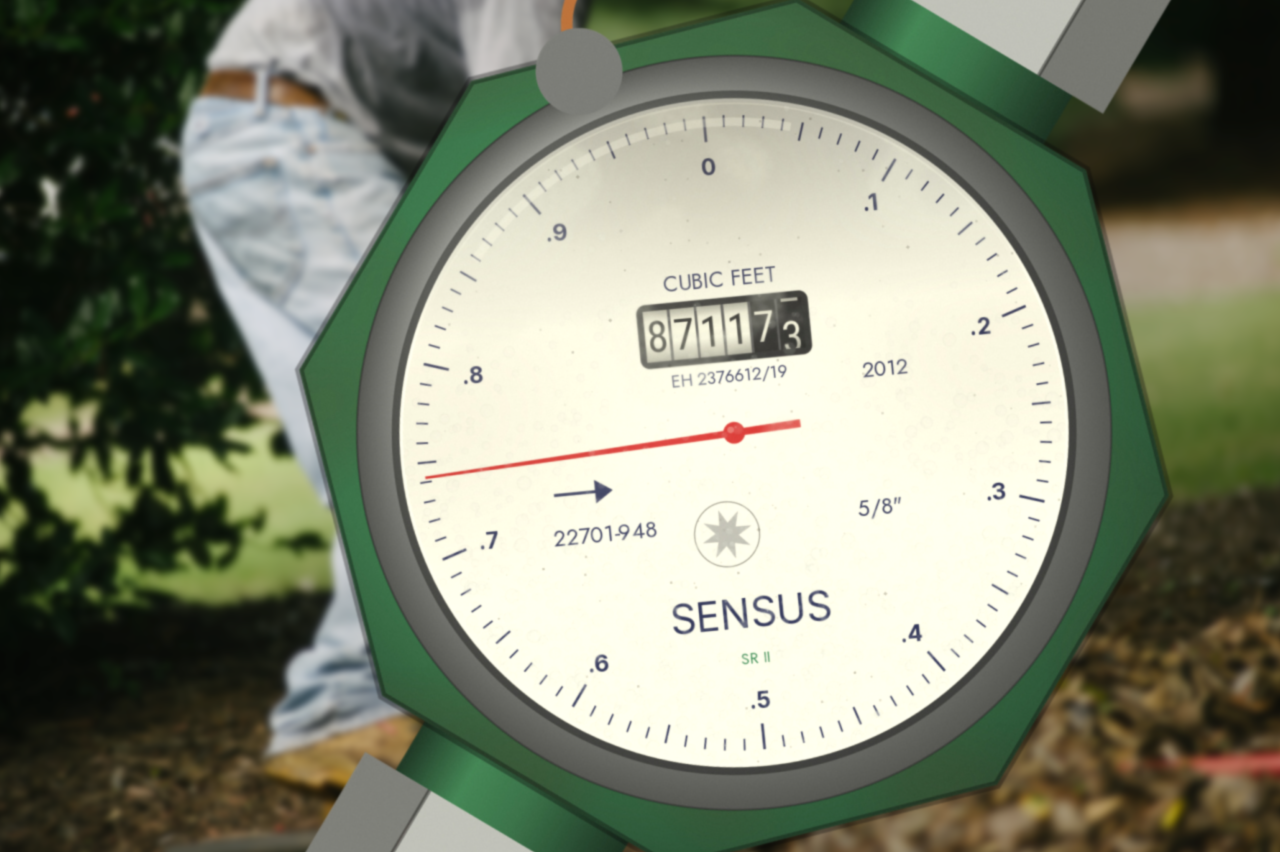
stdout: 871172.74 ft³
